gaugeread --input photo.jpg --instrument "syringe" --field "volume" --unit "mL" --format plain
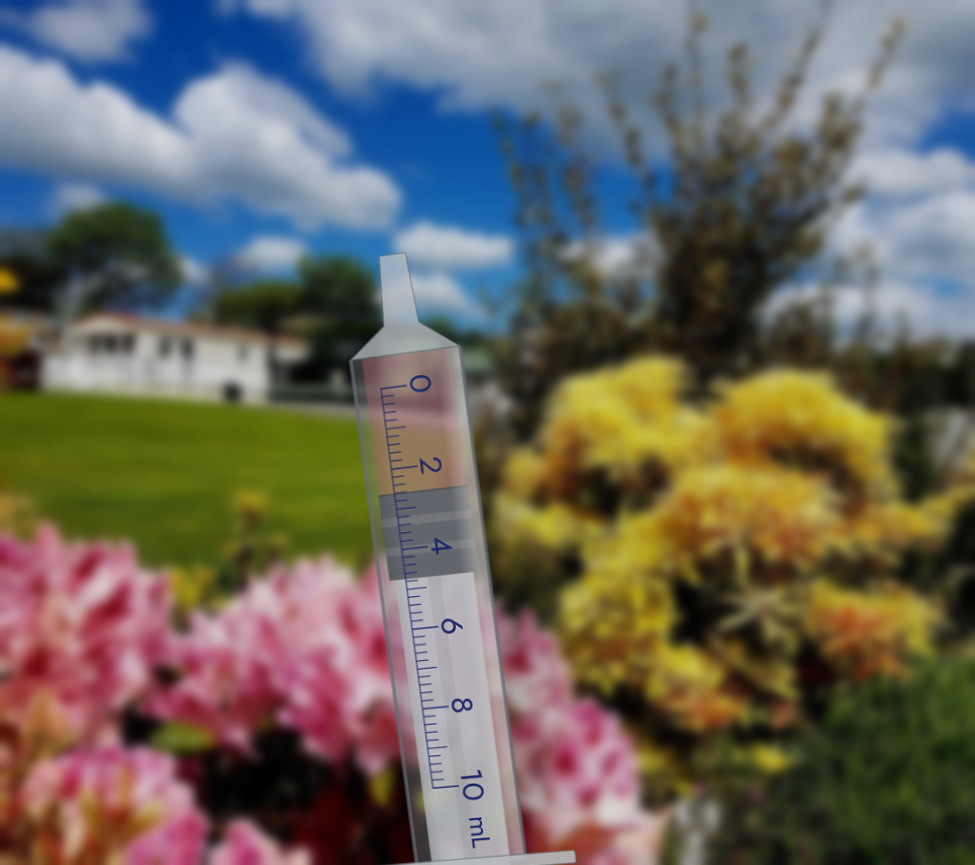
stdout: 2.6 mL
